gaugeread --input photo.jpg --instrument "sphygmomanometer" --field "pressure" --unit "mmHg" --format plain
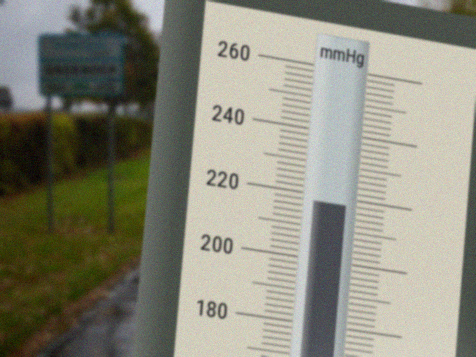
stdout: 218 mmHg
